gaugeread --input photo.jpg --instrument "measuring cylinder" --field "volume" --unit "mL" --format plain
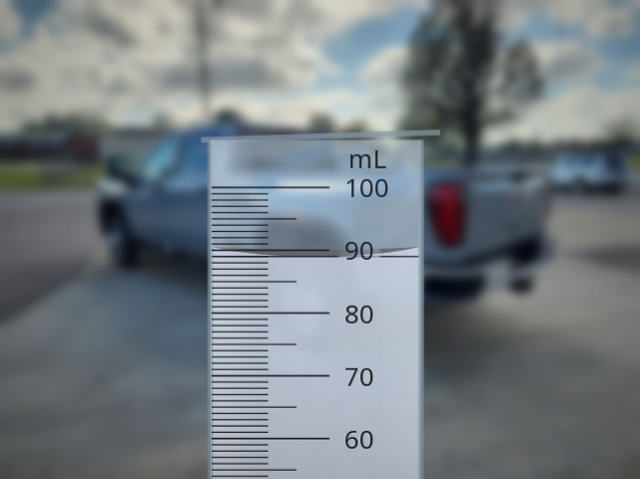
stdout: 89 mL
